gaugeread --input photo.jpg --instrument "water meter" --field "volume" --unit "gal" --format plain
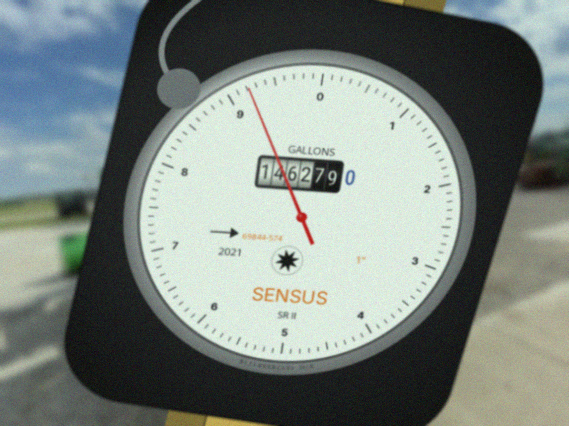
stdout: 1462789.2 gal
